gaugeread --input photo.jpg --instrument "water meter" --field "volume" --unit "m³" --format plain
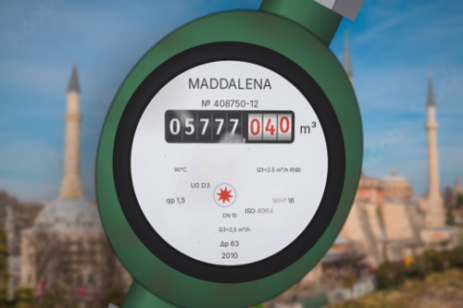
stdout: 5777.040 m³
